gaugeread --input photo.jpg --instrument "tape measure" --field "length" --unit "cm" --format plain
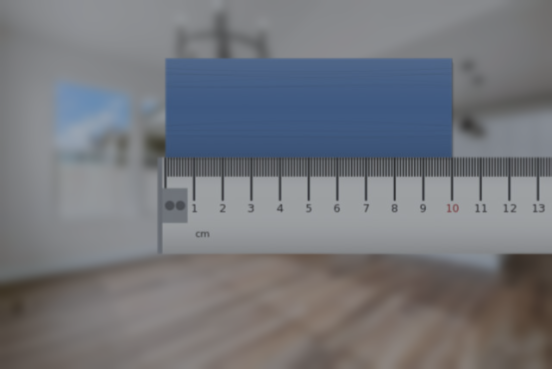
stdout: 10 cm
